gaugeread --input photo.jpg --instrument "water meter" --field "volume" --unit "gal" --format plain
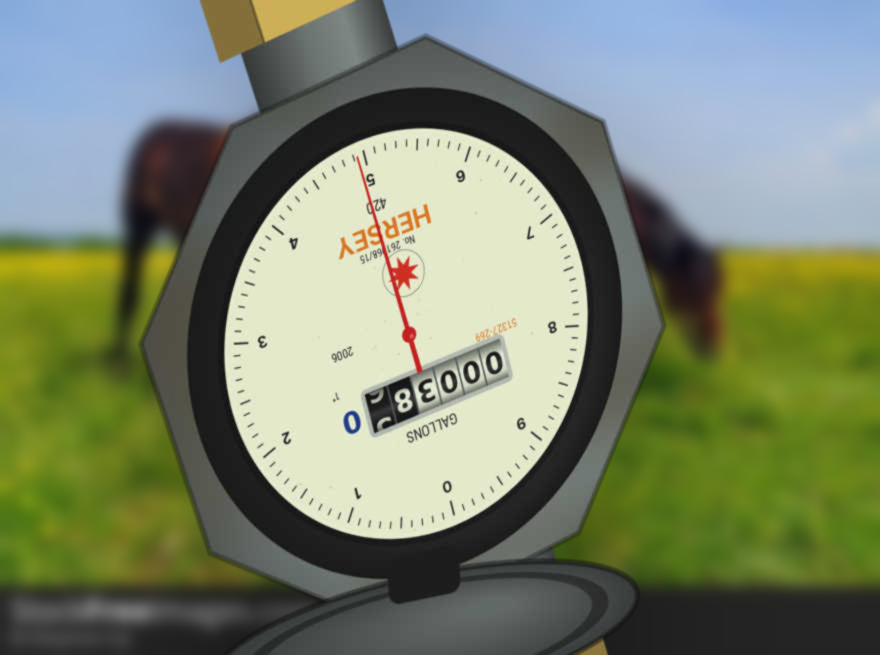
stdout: 3854.9 gal
